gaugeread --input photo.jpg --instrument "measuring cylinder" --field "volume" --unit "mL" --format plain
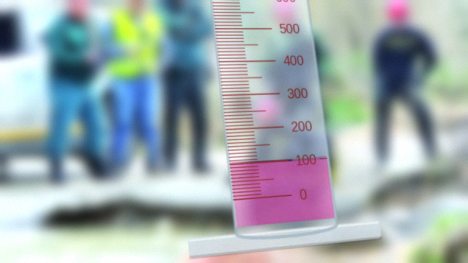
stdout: 100 mL
